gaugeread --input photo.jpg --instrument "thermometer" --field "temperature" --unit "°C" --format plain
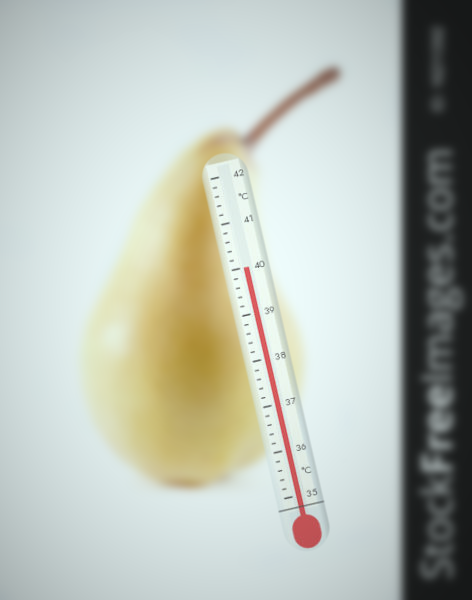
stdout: 40 °C
